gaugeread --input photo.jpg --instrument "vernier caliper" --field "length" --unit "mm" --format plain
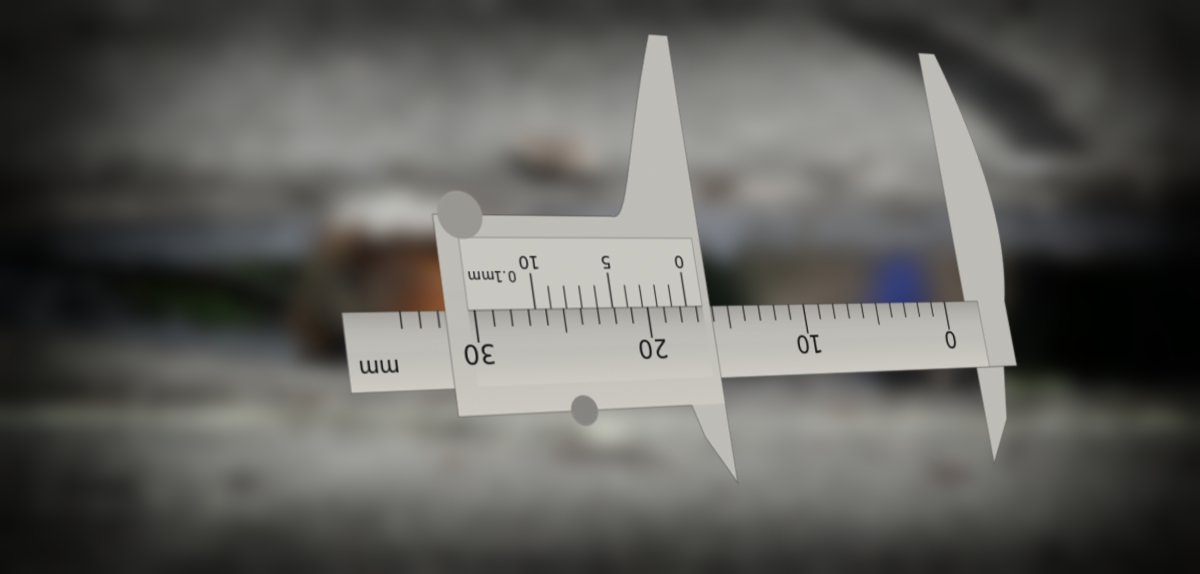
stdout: 17.6 mm
